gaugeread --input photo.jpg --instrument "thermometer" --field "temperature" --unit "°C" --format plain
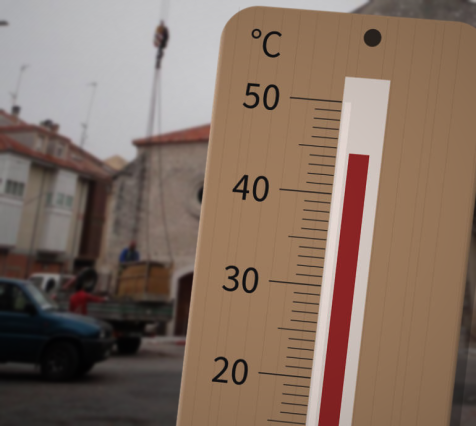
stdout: 44.5 °C
